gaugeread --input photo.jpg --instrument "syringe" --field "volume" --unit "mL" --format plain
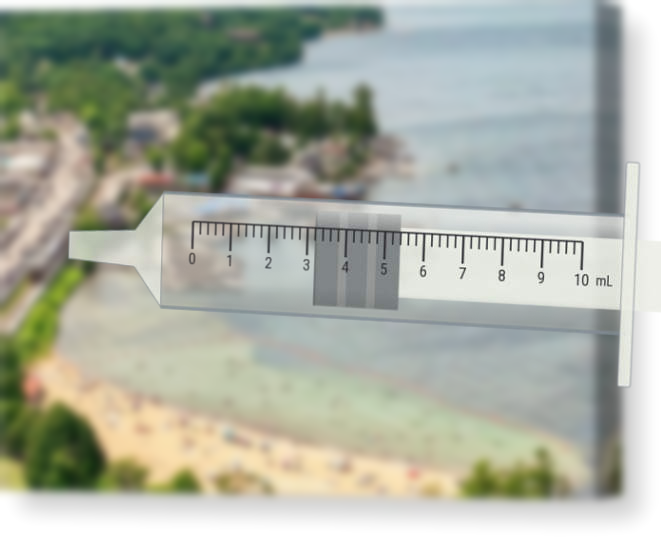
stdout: 3.2 mL
